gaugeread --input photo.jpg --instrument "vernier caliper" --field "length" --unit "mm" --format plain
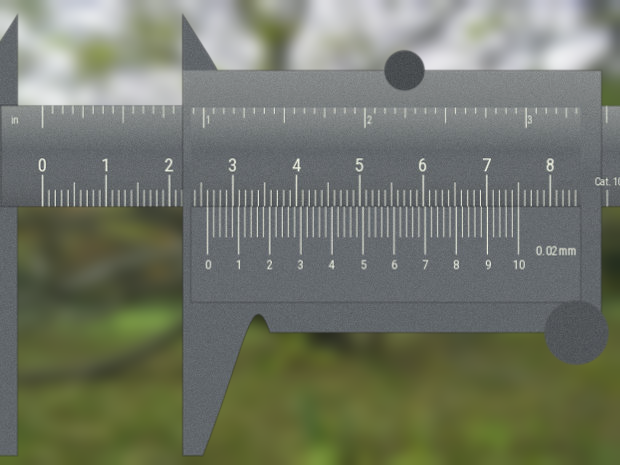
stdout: 26.0 mm
